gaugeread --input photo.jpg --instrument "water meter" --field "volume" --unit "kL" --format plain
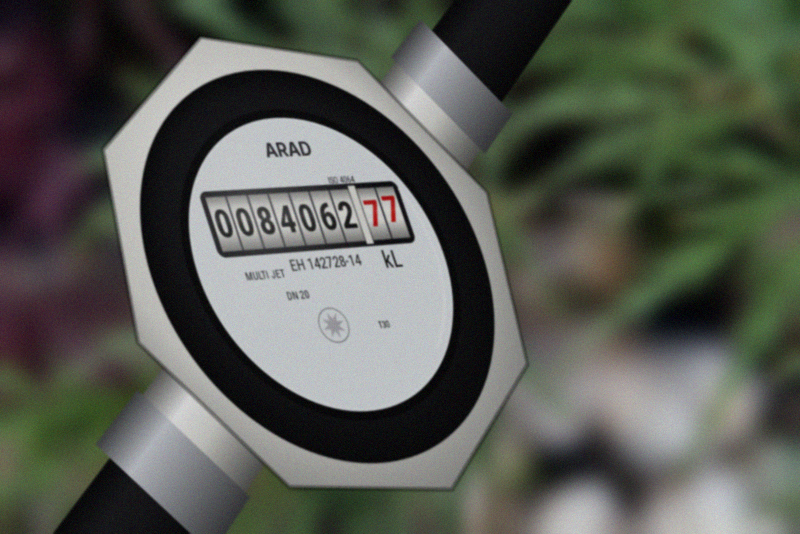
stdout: 84062.77 kL
